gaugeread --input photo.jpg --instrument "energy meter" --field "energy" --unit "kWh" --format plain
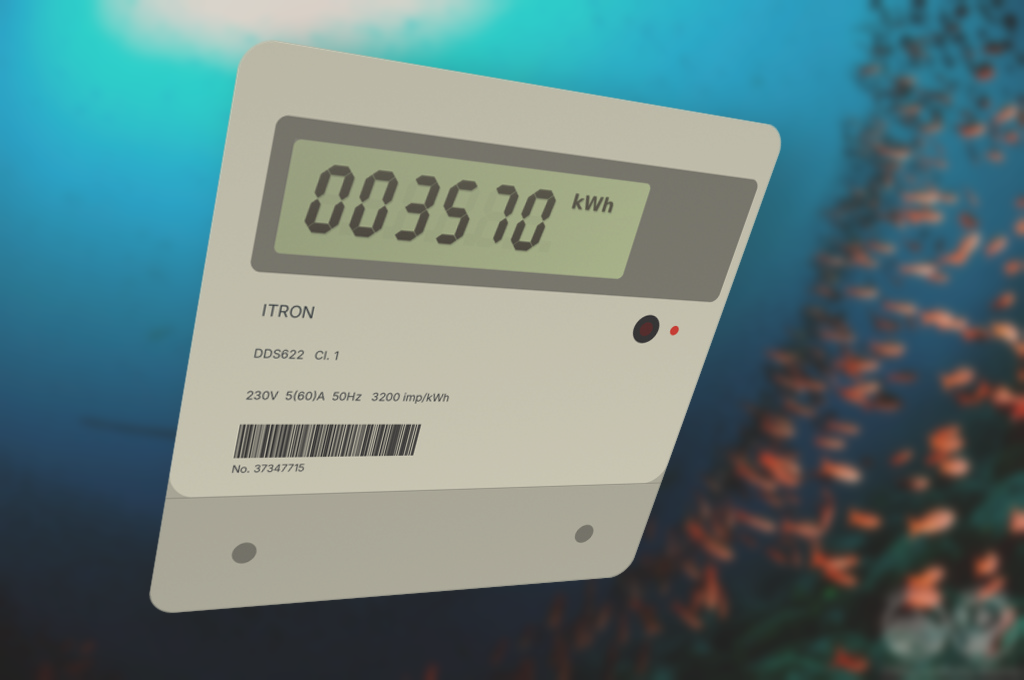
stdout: 3570 kWh
